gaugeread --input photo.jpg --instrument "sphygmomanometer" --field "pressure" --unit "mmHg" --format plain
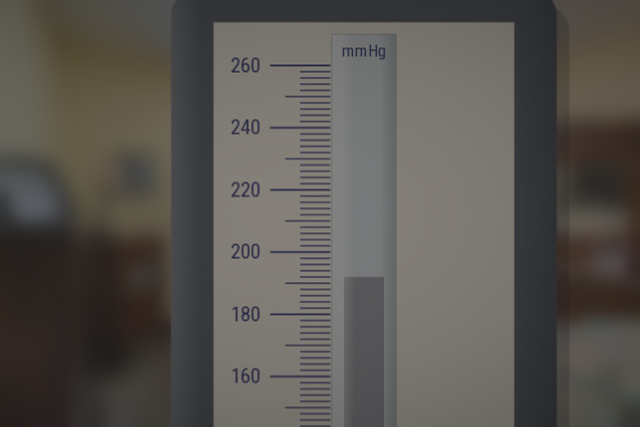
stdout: 192 mmHg
